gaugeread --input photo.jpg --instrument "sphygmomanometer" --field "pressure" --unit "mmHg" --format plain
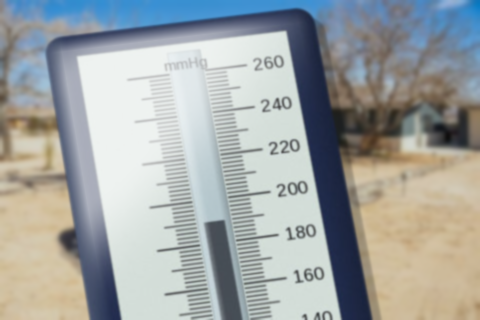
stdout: 190 mmHg
